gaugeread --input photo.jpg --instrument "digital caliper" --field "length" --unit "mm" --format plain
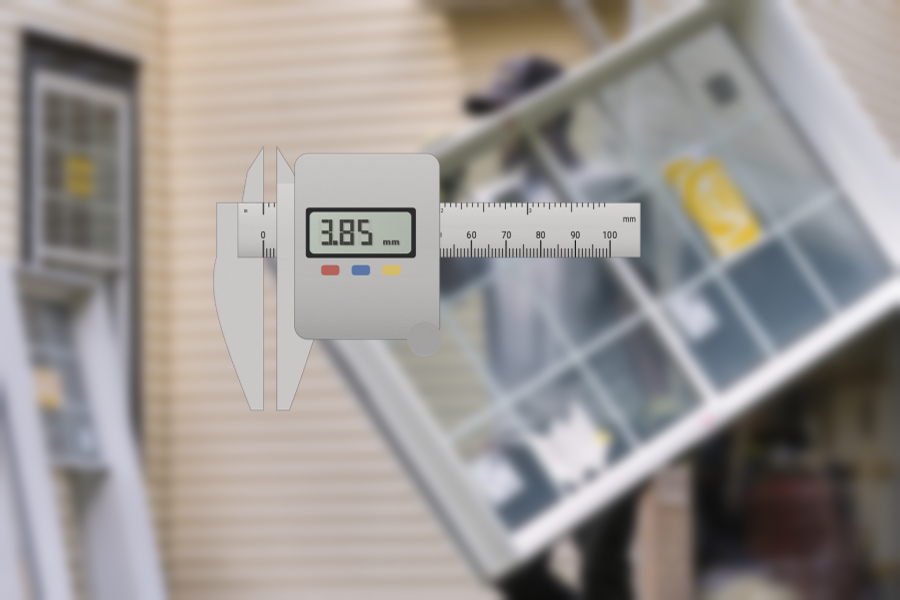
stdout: 3.85 mm
